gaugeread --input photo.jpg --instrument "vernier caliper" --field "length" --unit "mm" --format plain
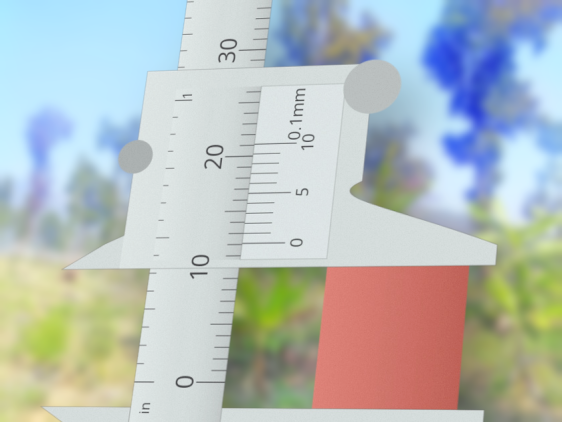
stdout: 12.1 mm
